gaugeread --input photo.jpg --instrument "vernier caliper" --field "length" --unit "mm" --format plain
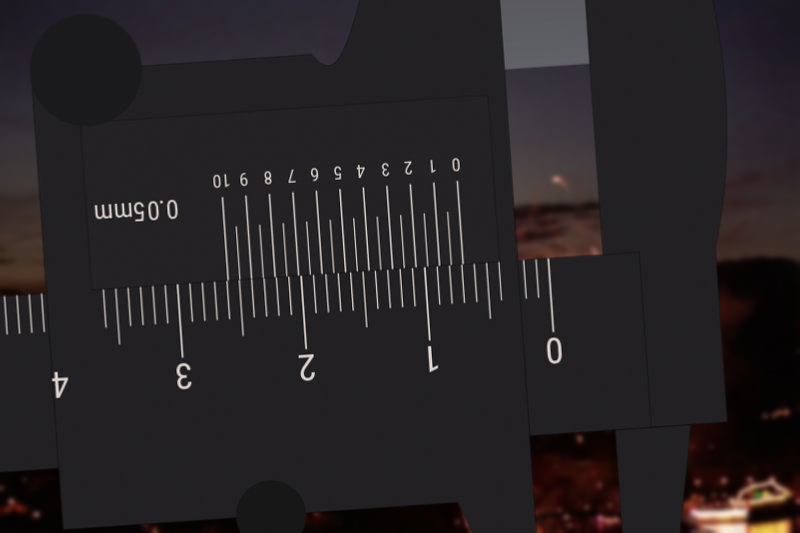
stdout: 6.9 mm
